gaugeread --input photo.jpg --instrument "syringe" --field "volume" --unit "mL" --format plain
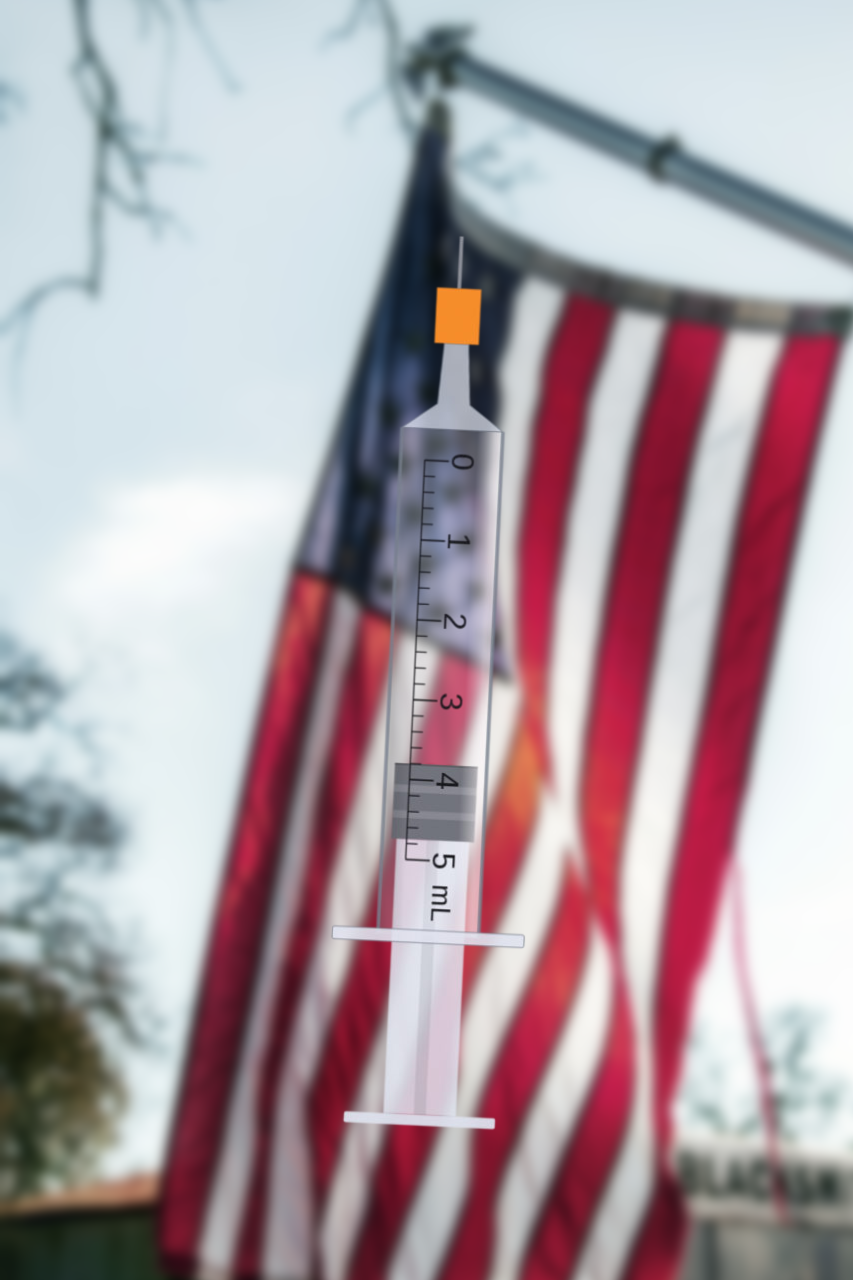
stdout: 3.8 mL
